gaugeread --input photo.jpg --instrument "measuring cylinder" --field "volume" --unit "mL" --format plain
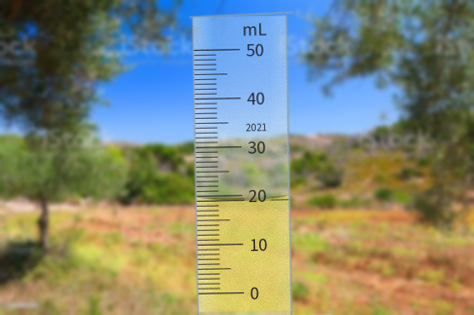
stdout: 19 mL
